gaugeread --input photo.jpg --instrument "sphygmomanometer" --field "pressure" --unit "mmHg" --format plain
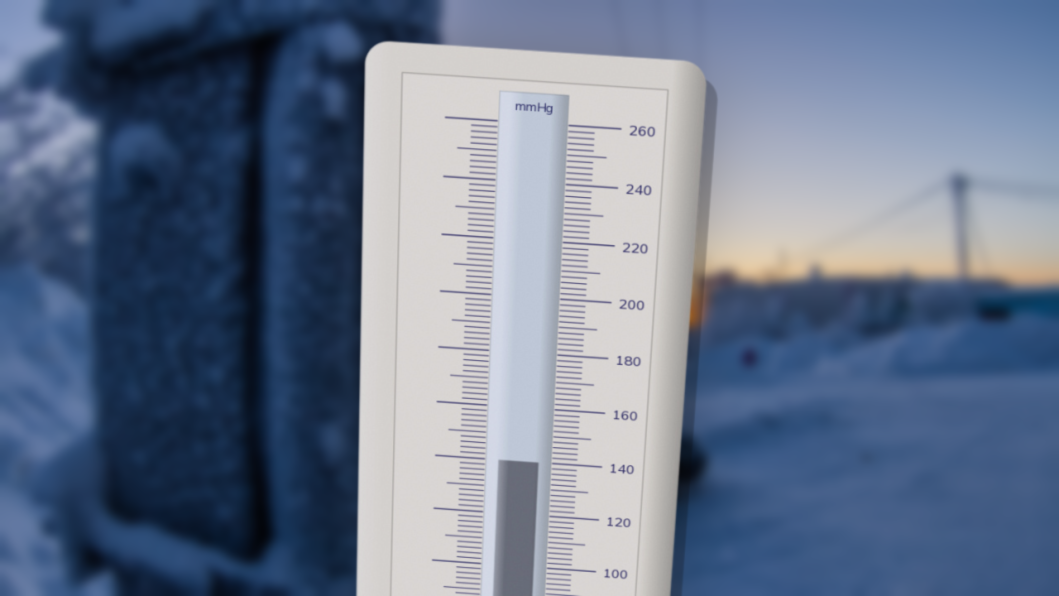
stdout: 140 mmHg
